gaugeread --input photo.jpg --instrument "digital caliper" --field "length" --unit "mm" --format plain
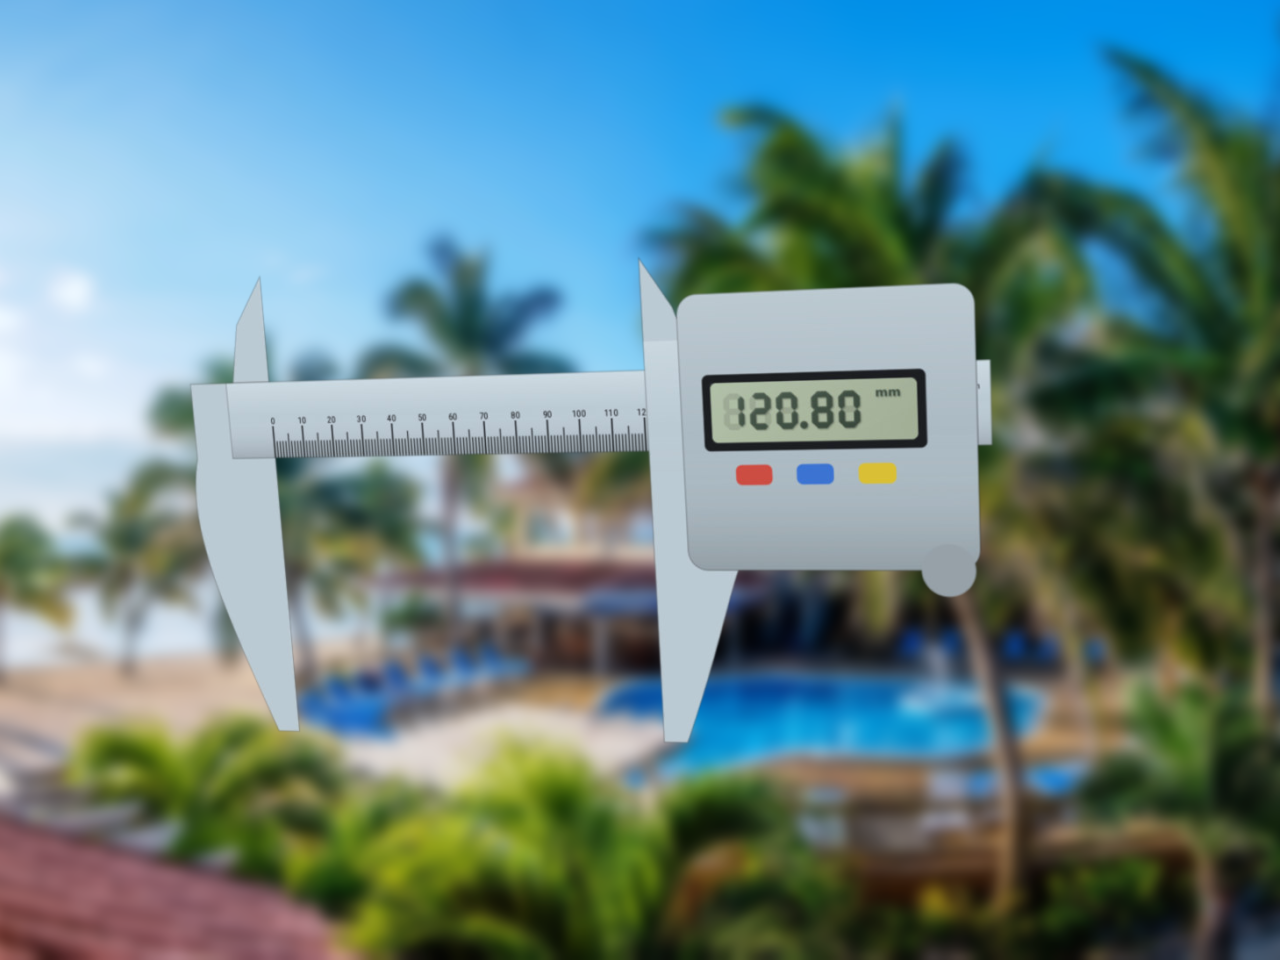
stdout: 120.80 mm
